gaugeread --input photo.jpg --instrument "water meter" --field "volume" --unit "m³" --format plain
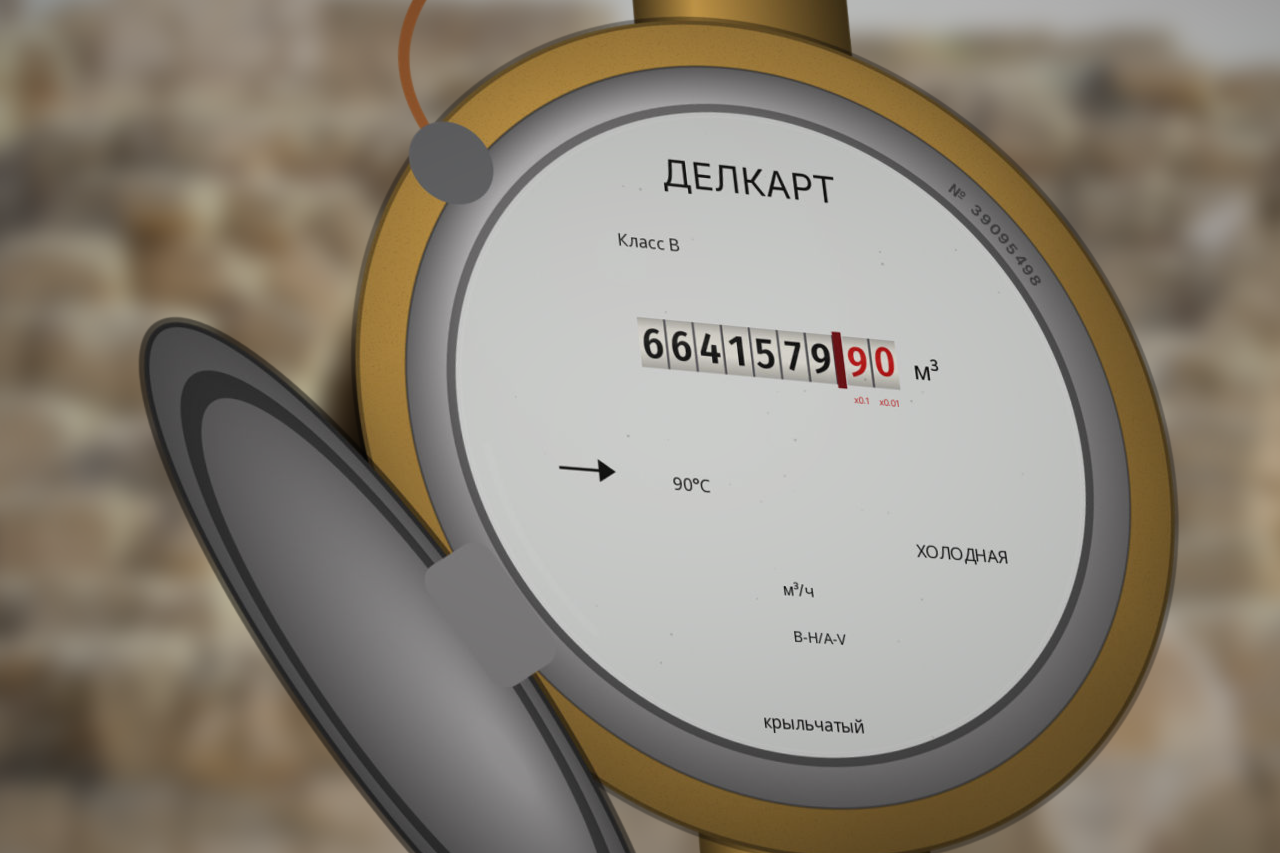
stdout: 6641579.90 m³
